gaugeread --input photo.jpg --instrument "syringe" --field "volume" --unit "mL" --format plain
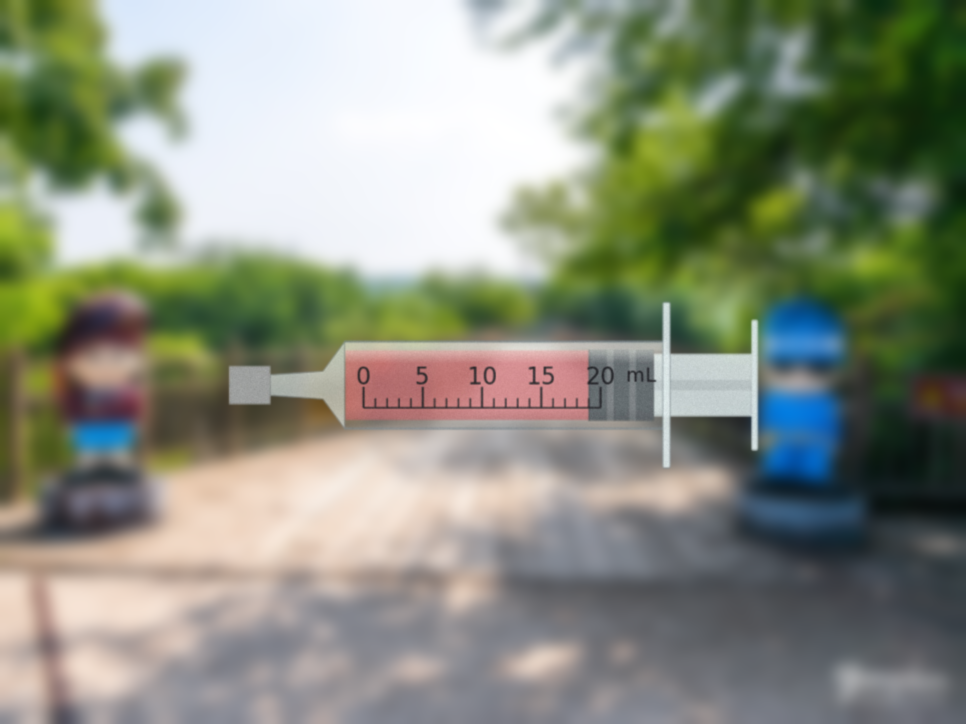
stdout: 19 mL
